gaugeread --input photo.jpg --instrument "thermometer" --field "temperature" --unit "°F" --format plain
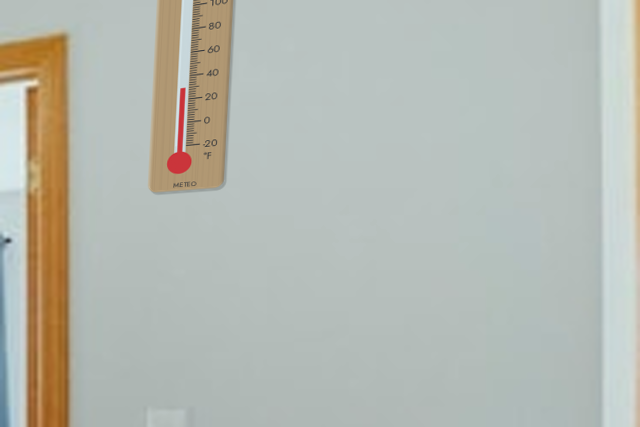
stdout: 30 °F
